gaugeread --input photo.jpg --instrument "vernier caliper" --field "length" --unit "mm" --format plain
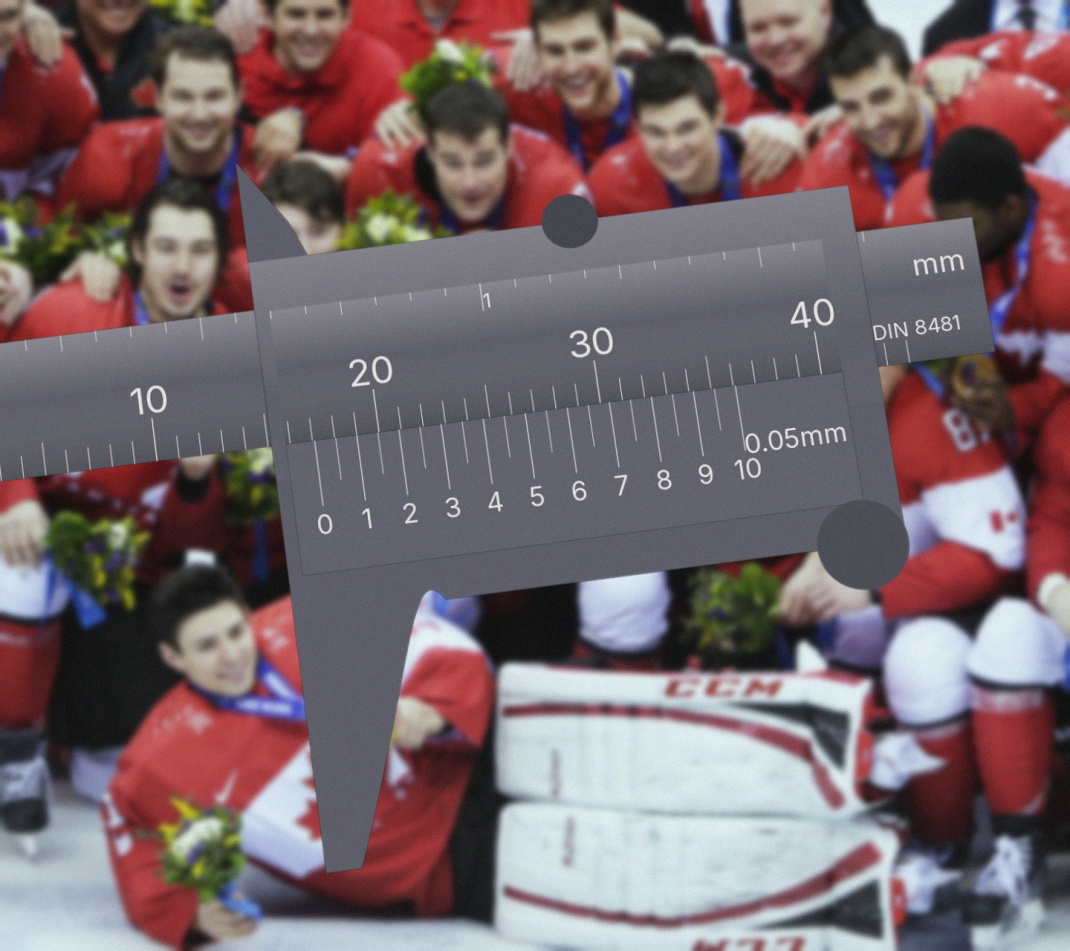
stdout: 17.10 mm
